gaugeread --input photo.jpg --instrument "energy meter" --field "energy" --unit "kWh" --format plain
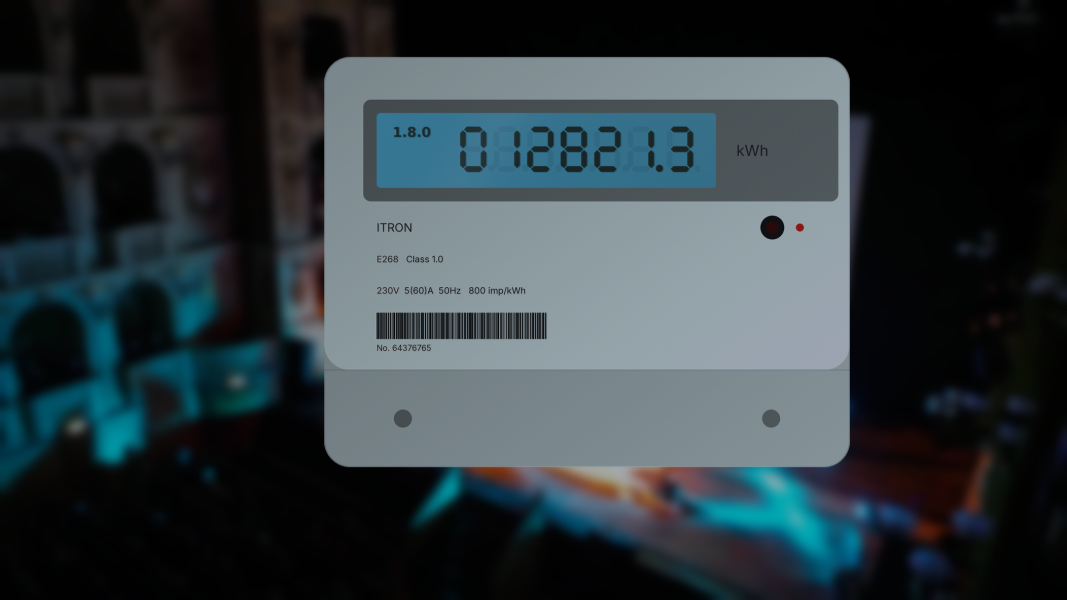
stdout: 12821.3 kWh
